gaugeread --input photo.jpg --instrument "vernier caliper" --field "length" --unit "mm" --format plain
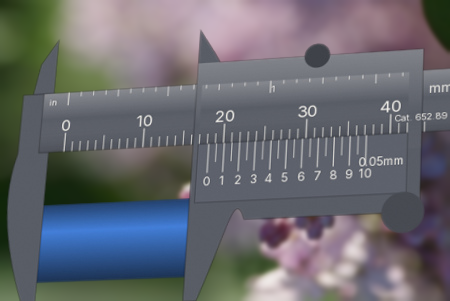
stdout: 18.2 mm
